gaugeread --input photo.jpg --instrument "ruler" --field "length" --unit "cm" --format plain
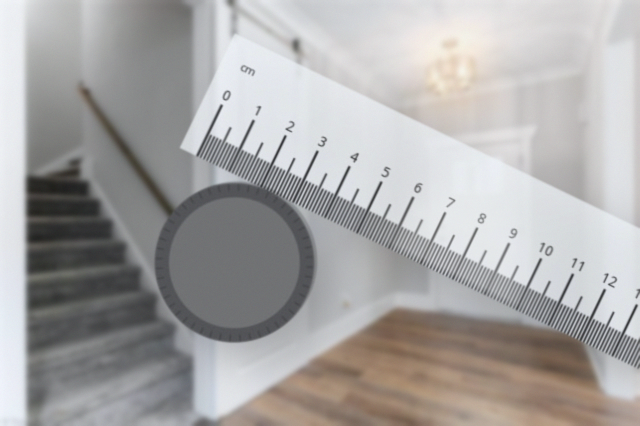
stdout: 4.5 cm
